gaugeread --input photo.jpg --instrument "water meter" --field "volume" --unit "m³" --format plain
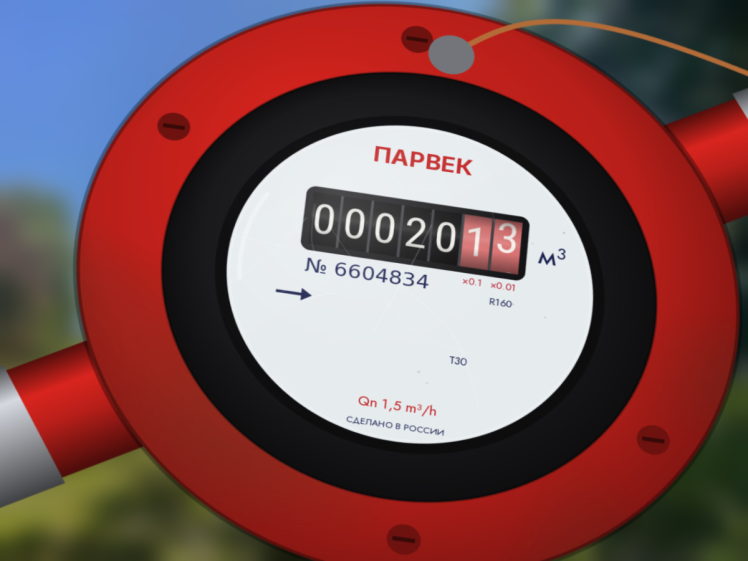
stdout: 20.13 m³
